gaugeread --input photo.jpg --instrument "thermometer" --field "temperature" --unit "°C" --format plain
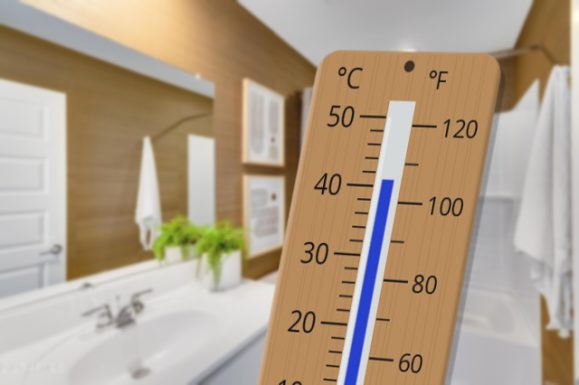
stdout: 41 °C
